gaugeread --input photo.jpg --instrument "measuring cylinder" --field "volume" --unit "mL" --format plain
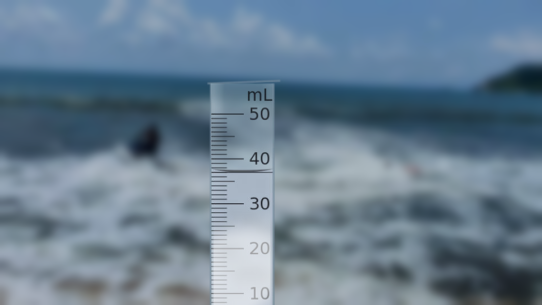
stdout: 37 mL
